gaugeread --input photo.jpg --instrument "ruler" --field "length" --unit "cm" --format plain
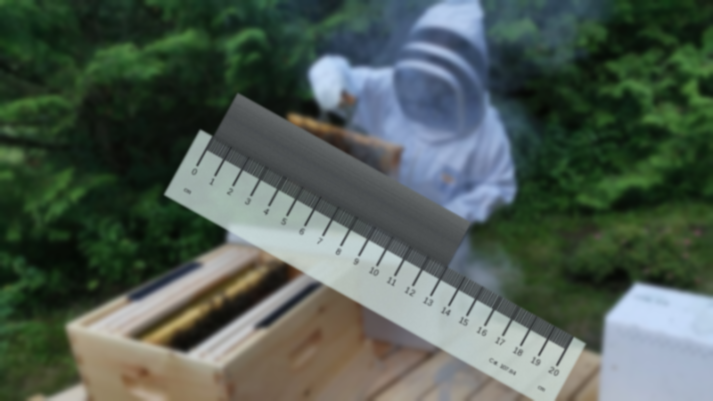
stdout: 13 cm
